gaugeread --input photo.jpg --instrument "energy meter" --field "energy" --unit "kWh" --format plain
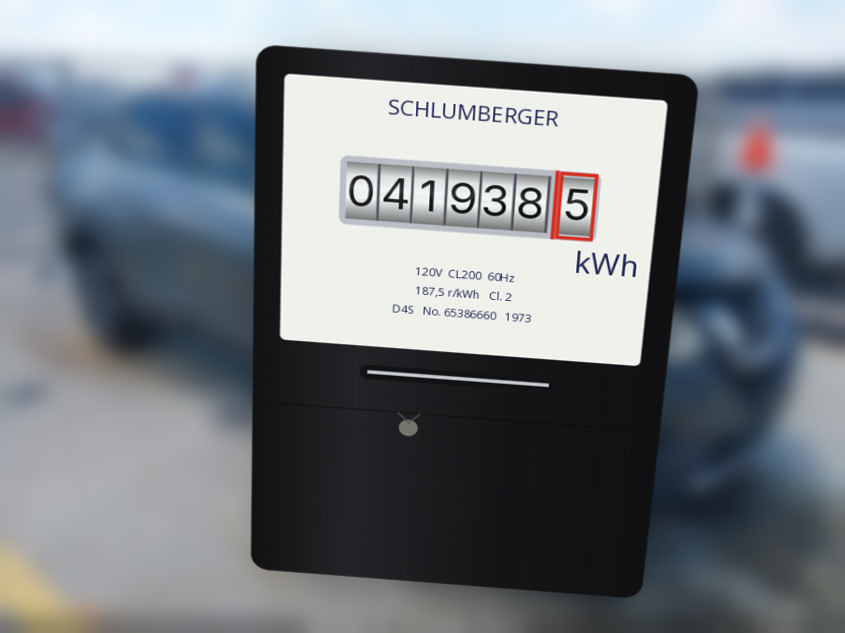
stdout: 41938.5 kWh
